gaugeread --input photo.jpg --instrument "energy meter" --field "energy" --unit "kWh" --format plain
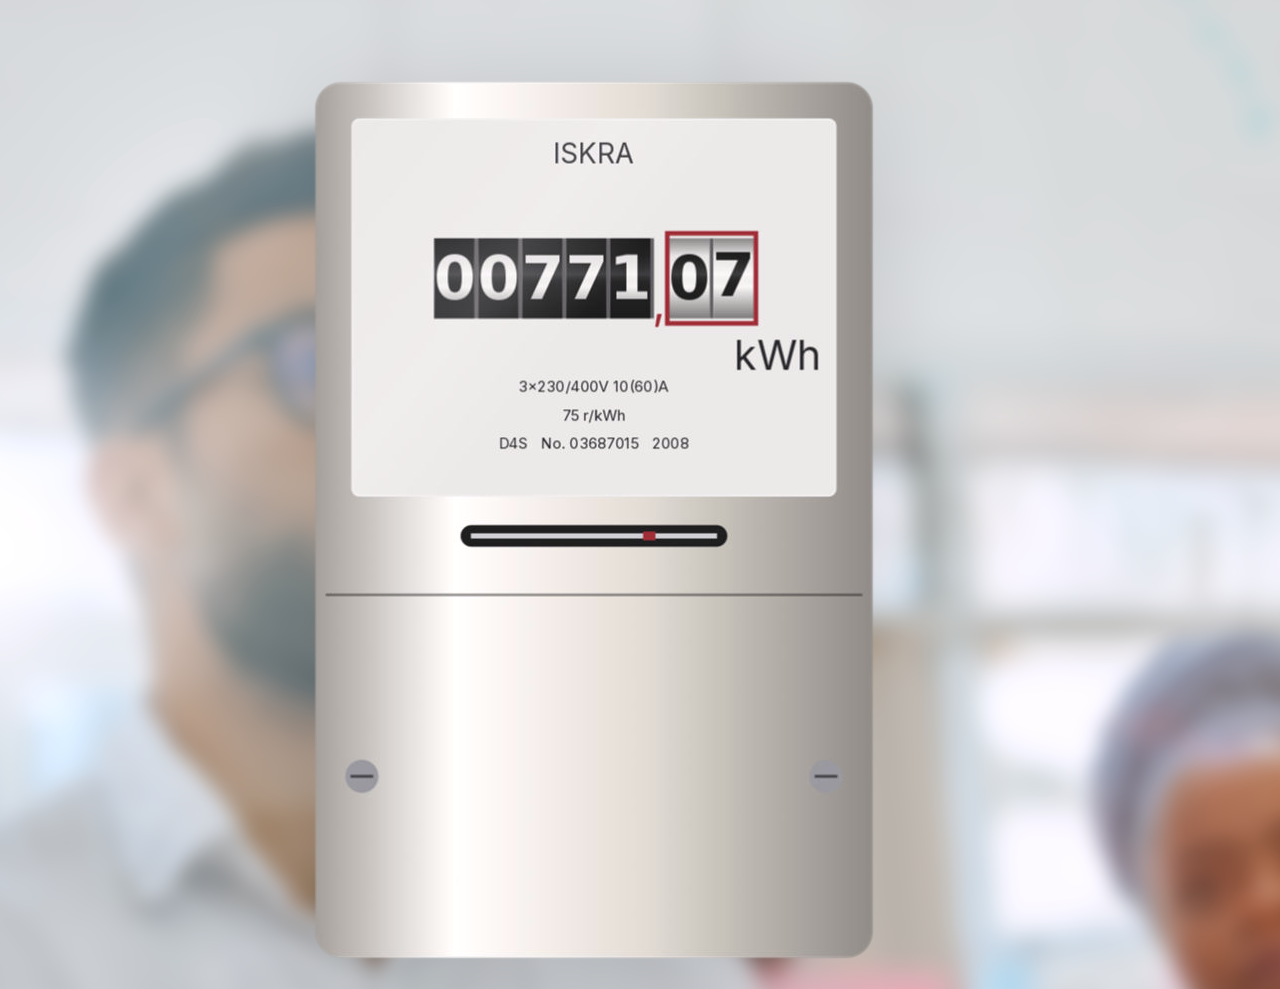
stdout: 771.07 kWh
